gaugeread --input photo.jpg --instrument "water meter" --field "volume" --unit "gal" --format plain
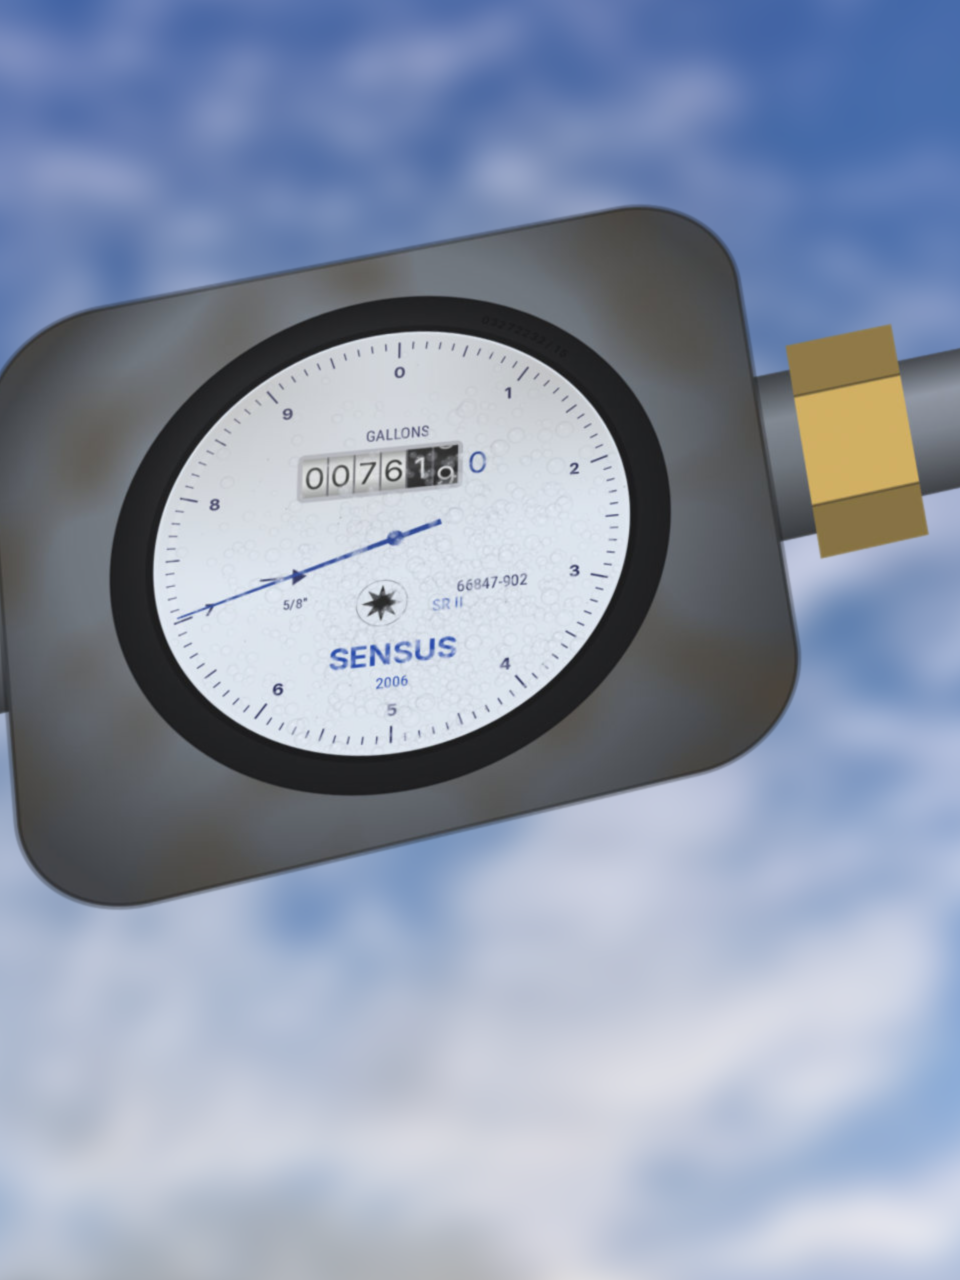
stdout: 76187.0 gal
